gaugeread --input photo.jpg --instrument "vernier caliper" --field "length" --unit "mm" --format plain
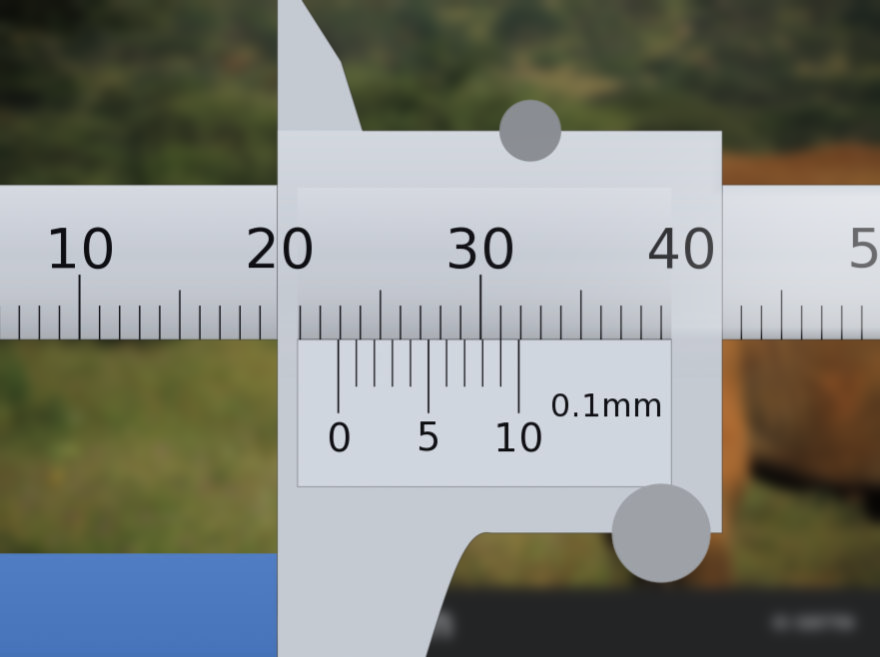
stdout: 22.9 mm
